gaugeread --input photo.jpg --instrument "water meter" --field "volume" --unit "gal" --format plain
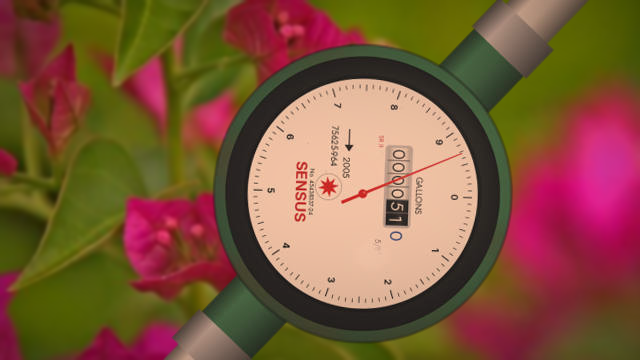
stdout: 509.3 gal
